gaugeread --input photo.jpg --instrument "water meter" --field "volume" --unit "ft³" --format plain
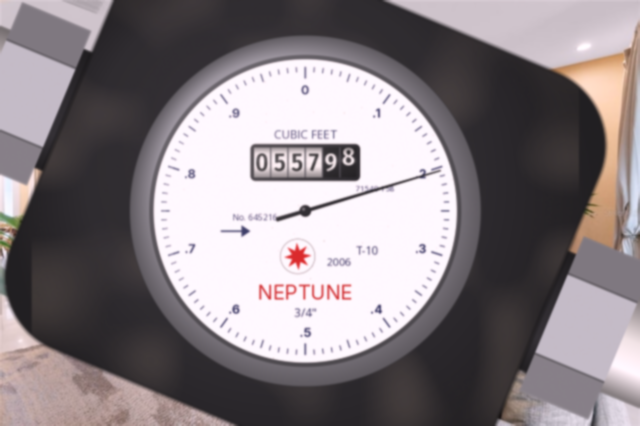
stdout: 55798.20 ft³
